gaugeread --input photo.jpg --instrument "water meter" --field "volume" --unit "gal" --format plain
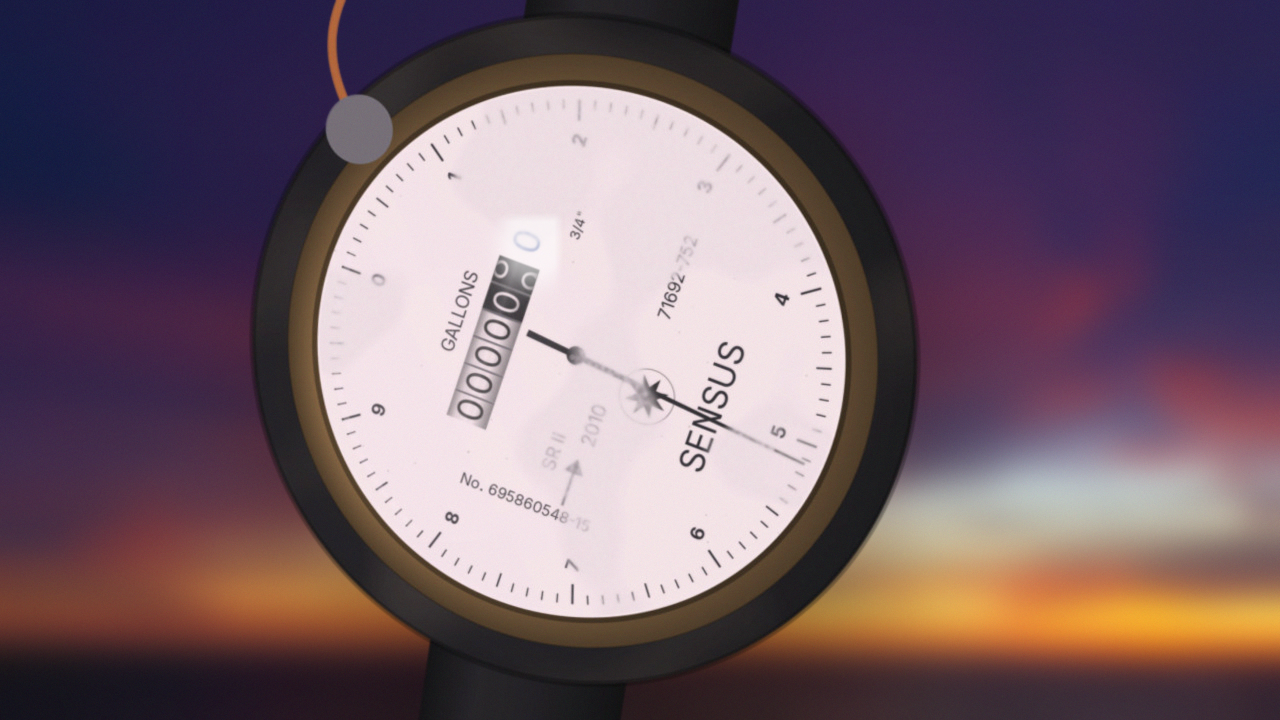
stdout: 85.1 gal
